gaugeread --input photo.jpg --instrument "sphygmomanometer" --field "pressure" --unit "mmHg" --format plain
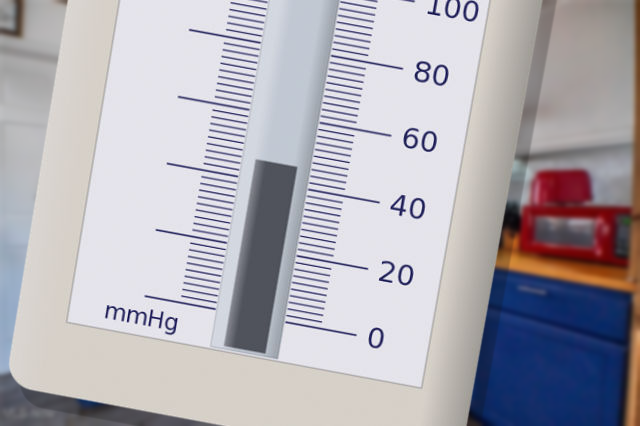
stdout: 46 mmHg
